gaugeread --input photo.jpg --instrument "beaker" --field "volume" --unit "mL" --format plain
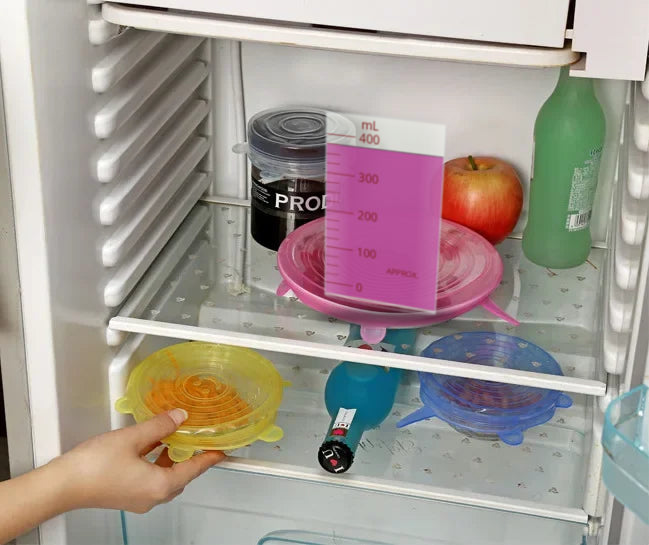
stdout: 375 mL
